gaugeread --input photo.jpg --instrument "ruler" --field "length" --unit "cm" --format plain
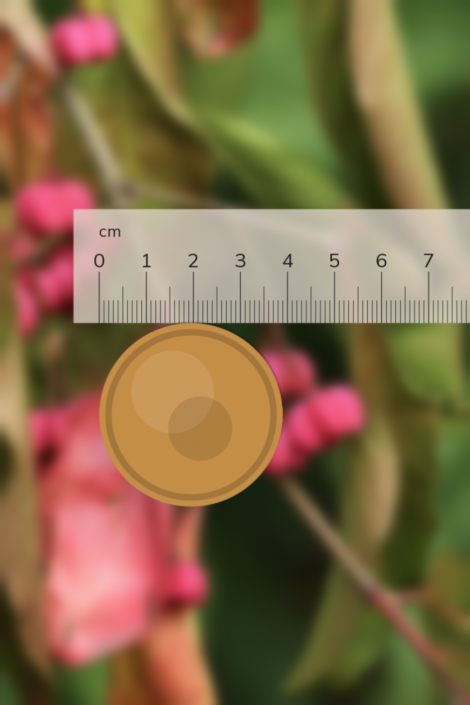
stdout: 3.9 cm
